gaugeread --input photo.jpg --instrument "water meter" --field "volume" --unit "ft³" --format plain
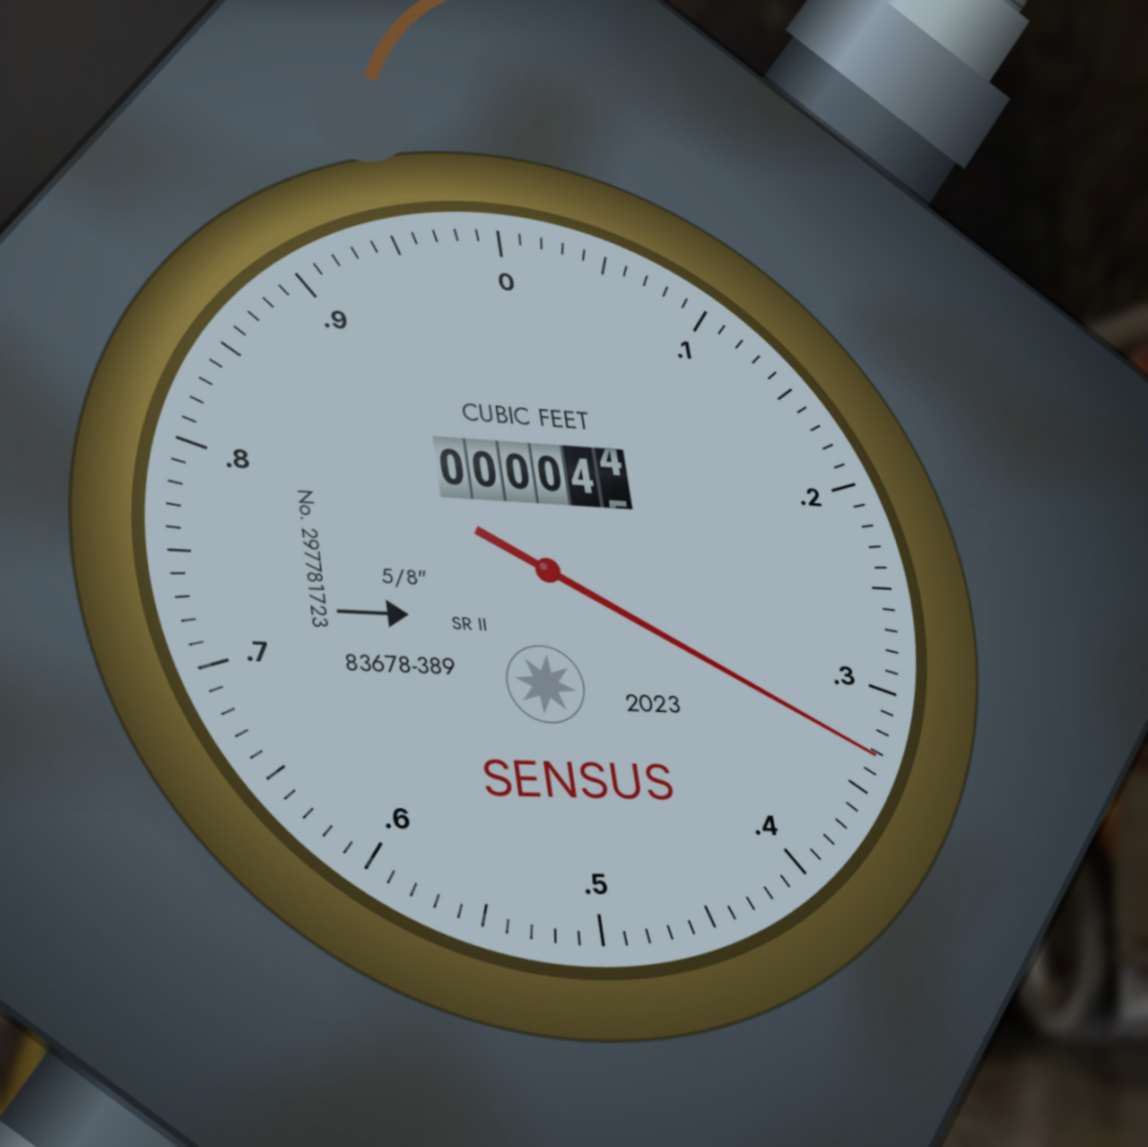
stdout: 44.33 ft³
